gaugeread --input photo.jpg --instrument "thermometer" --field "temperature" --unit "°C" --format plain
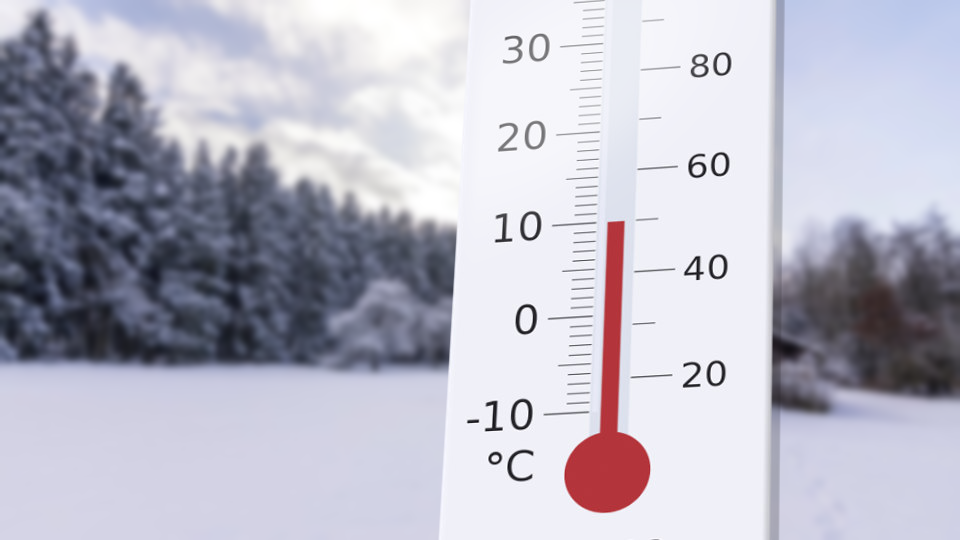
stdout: 10 °C
